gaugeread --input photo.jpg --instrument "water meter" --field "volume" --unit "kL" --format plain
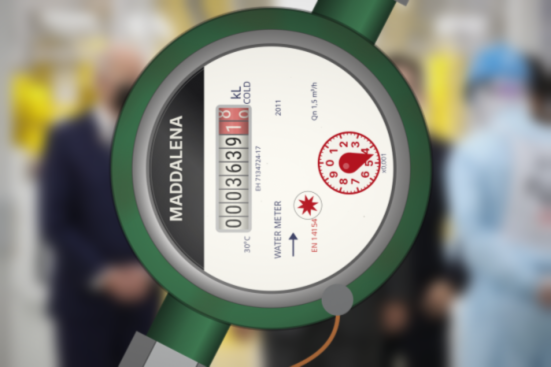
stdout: 3639.184 kL
